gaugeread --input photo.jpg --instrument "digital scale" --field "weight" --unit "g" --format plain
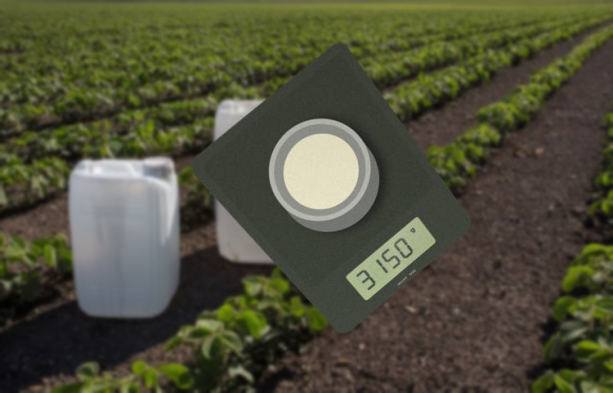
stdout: 3150 g
